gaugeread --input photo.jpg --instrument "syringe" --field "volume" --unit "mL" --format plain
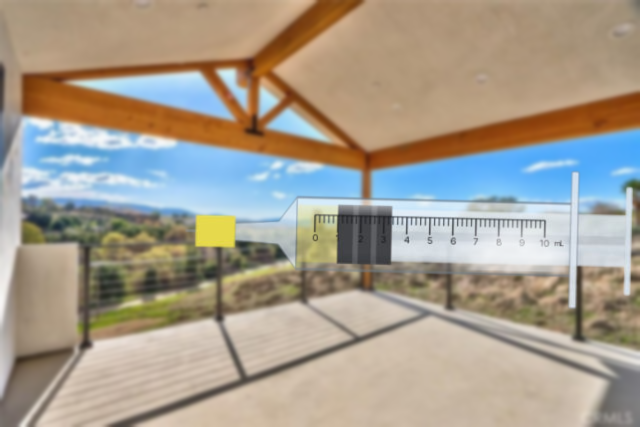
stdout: 1 mL
